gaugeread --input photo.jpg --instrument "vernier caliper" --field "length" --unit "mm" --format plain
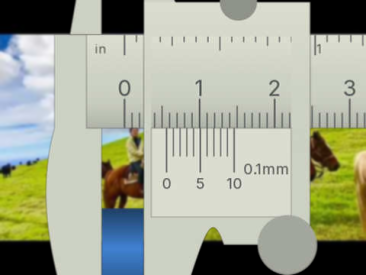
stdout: 5.6 mm
